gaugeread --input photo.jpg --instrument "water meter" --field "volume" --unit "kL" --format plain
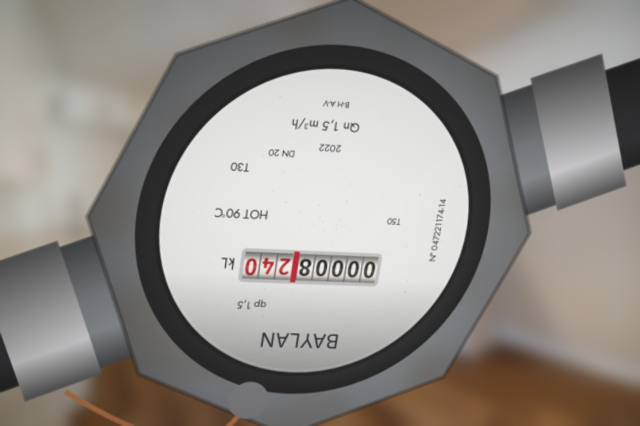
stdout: 8.240 kL
